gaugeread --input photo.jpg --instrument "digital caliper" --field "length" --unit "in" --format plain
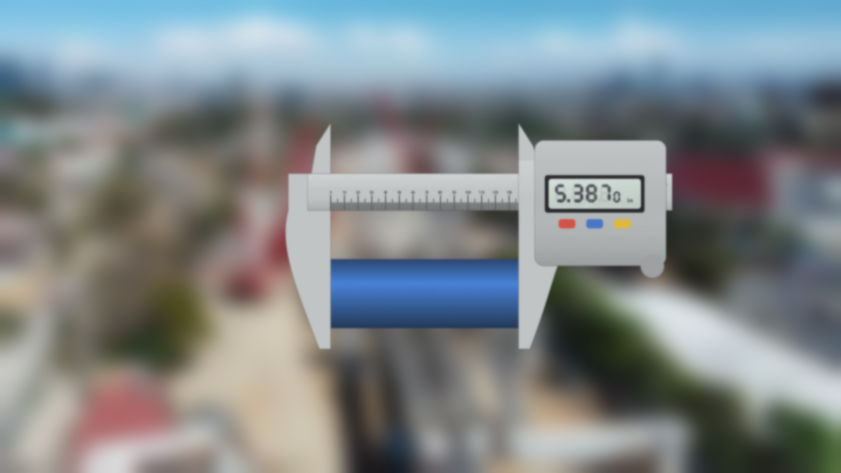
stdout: 5.3870 in
